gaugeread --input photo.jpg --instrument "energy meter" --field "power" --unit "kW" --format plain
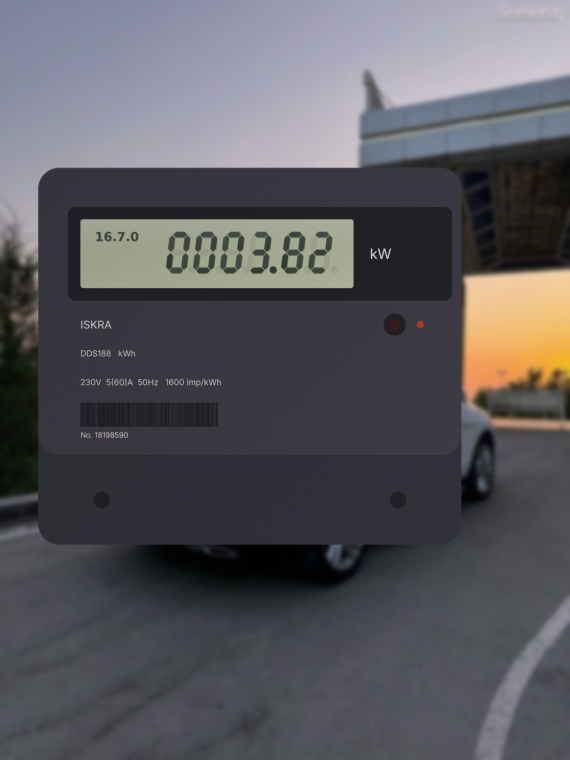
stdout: 3.82 kW
